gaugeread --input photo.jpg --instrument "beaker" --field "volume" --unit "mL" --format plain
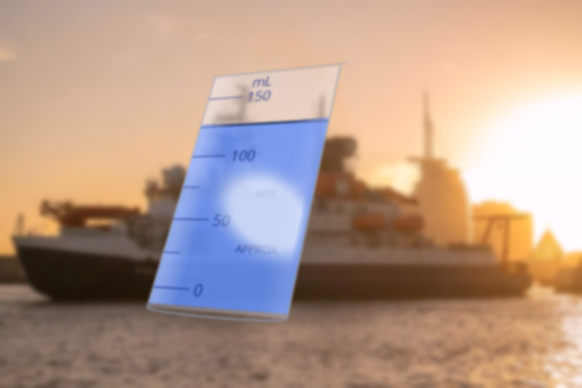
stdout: 125 mL
